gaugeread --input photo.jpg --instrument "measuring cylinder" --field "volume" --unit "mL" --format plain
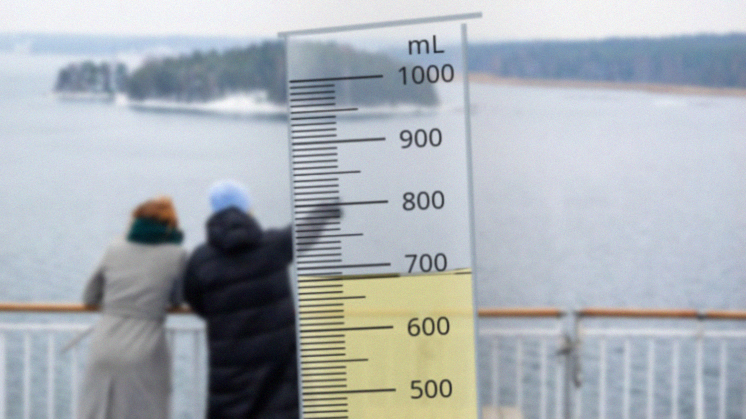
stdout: 680 mL
